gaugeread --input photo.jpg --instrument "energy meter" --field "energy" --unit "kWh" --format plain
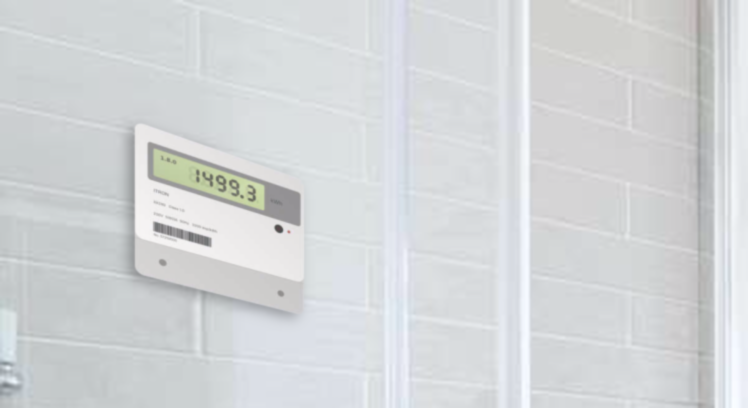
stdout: 1499.3 kWh
